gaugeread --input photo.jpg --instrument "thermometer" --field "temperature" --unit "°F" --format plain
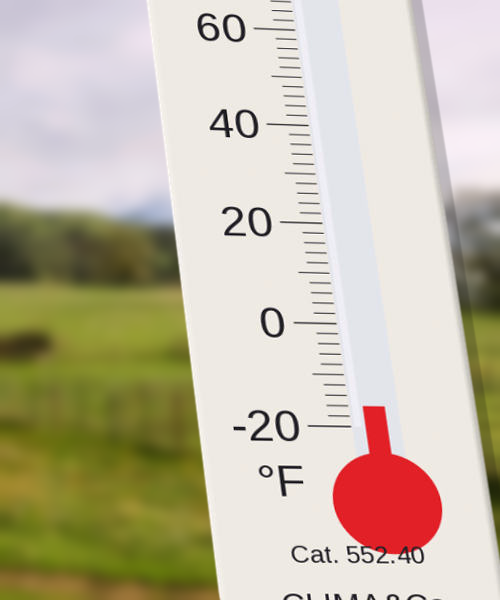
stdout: -16 °F
